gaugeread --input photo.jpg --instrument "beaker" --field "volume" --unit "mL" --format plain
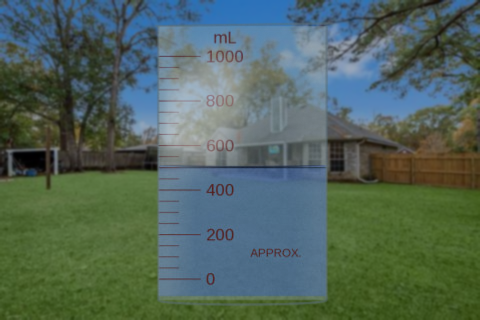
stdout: 500 mL
